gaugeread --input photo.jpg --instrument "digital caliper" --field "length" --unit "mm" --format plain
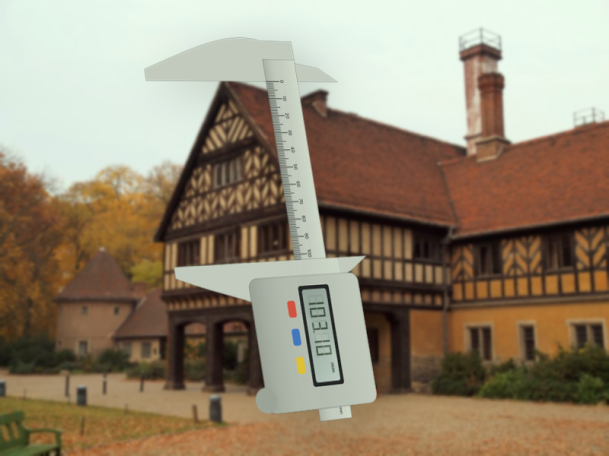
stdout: 103.10 mm
